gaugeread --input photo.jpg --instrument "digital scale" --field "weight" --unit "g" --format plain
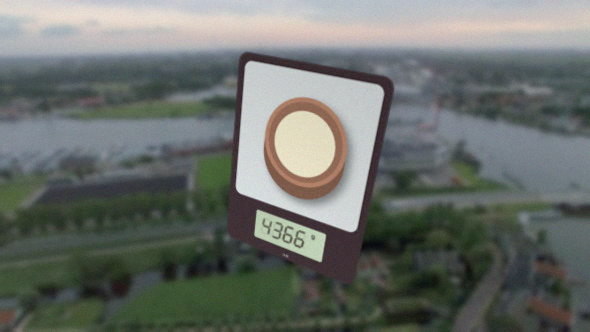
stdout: 4366 g
